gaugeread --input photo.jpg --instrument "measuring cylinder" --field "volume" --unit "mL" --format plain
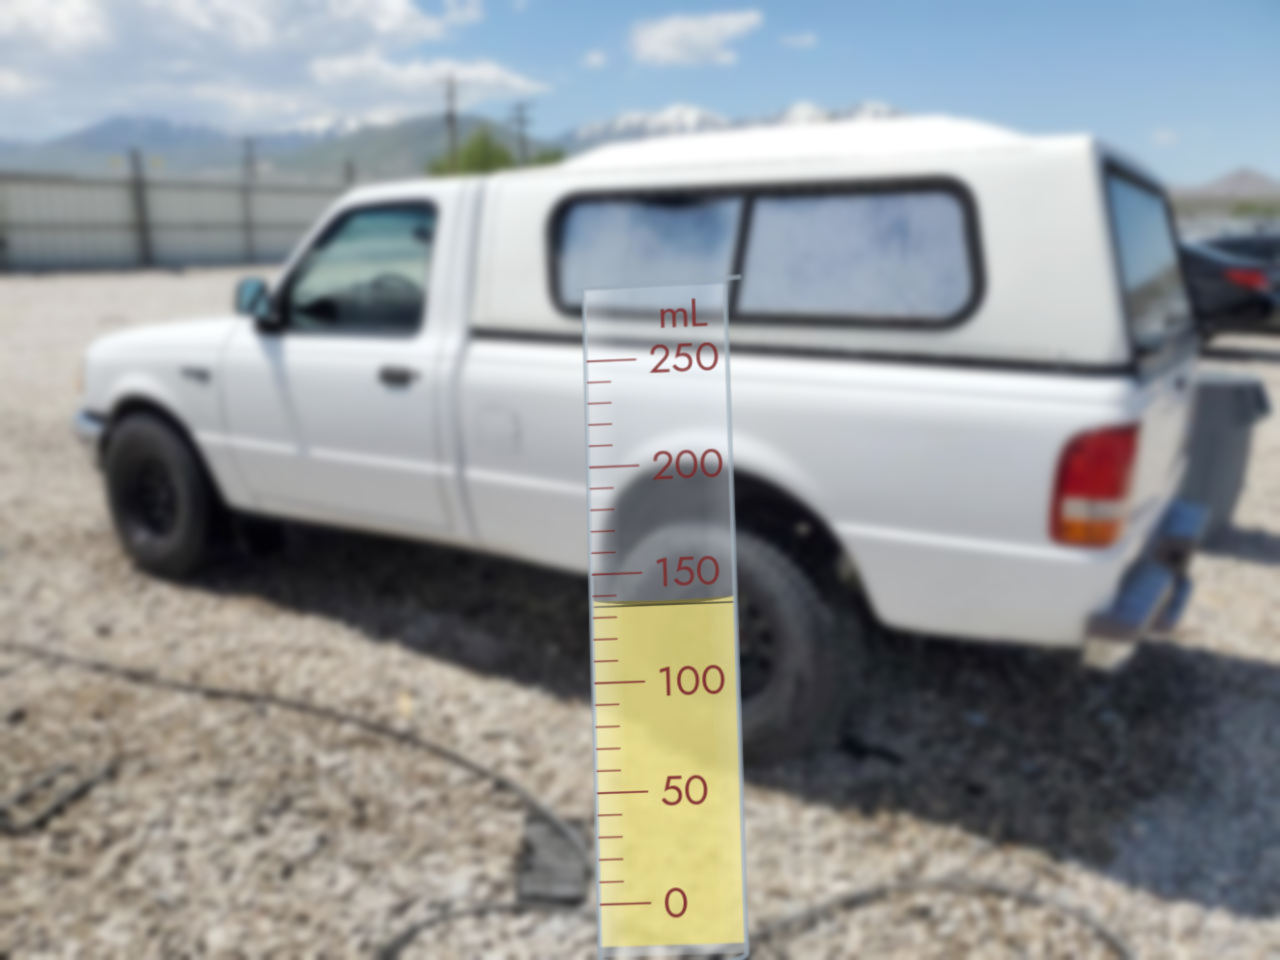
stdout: 135 mL
